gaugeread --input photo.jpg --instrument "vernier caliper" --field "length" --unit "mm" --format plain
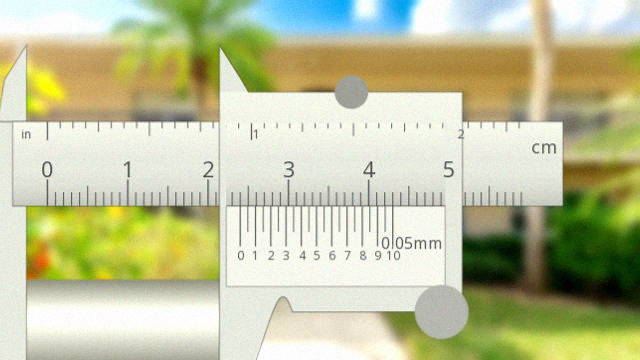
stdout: 24.0 mm
